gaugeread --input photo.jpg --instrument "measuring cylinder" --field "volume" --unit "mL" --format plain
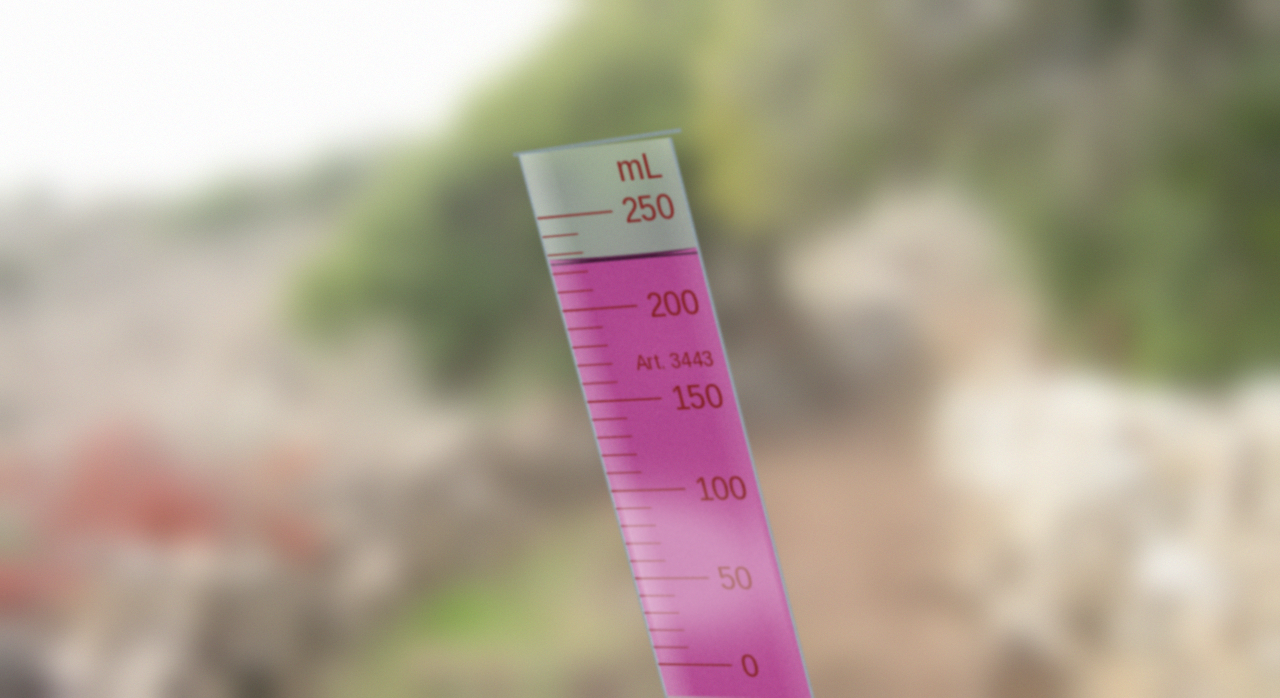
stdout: 225 mL
